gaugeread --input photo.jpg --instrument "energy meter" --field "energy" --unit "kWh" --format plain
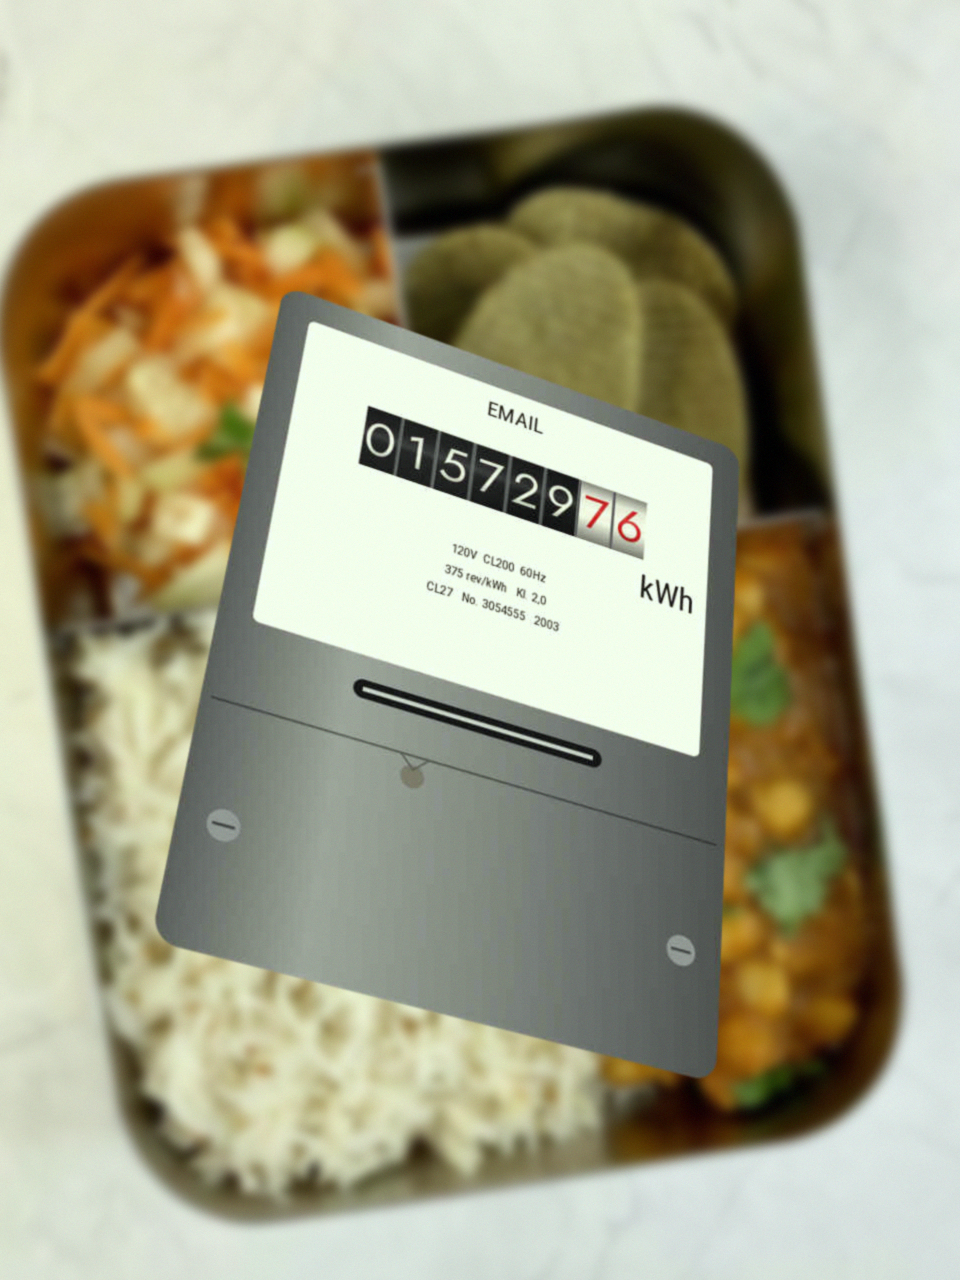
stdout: 15729.76 kWh
